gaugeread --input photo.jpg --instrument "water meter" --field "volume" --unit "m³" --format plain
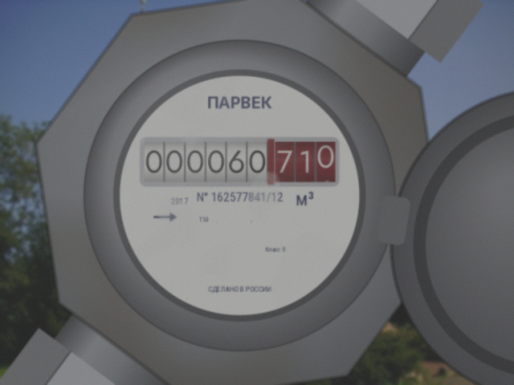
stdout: 60.710 m³
